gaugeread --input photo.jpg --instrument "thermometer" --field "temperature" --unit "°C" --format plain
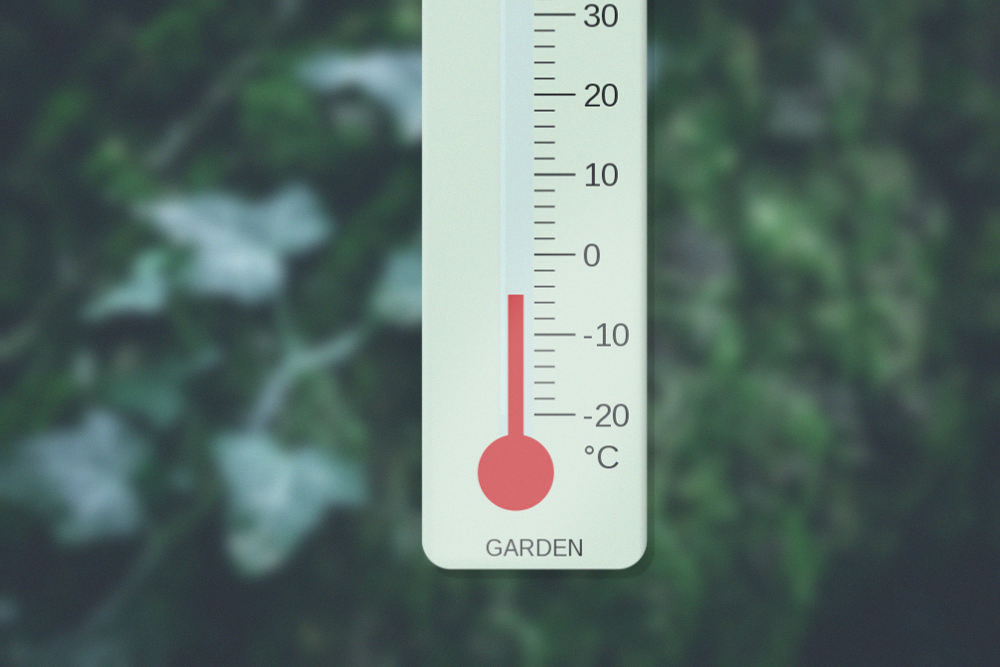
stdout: -5 °C
